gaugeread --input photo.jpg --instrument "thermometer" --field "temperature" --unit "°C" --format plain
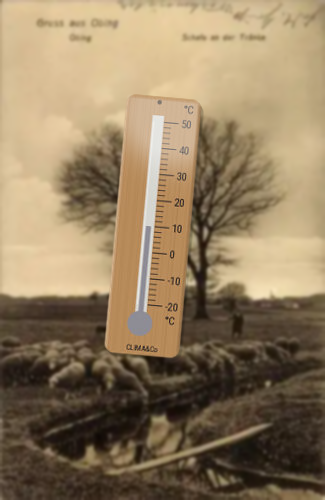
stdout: 10 °C
